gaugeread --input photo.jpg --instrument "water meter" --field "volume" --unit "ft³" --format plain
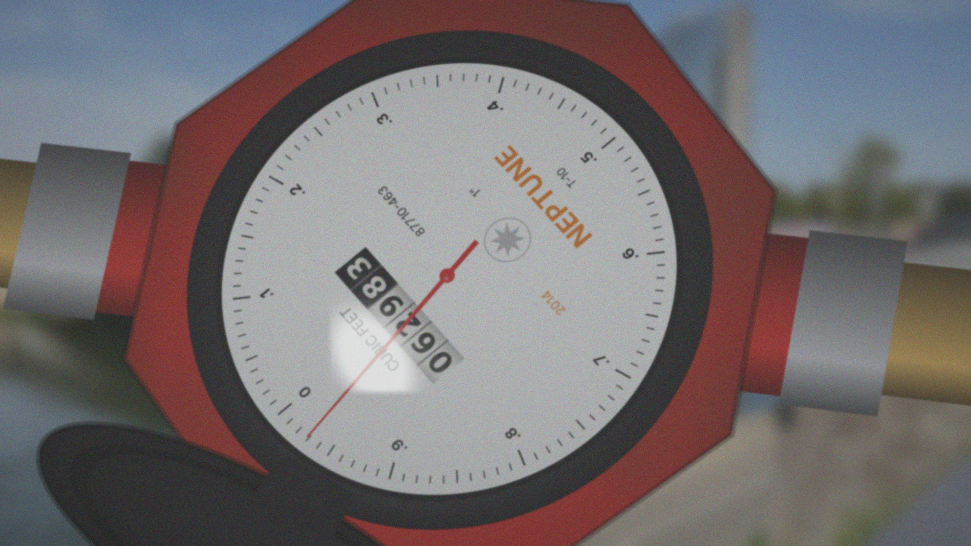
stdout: 62982.97 ft³
